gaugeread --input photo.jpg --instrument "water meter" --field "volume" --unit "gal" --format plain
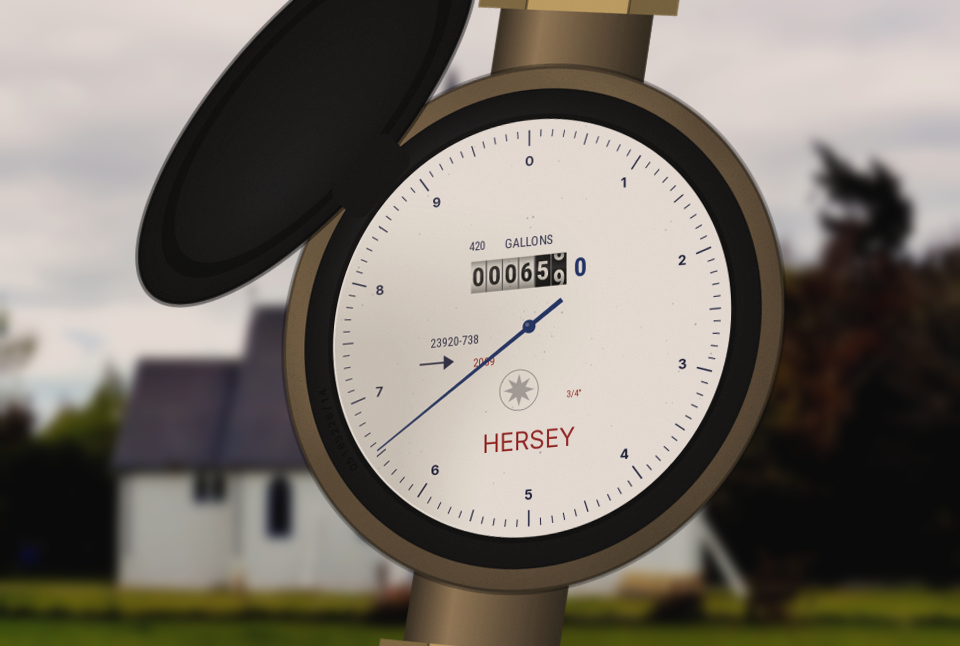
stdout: 6586.5 gal
